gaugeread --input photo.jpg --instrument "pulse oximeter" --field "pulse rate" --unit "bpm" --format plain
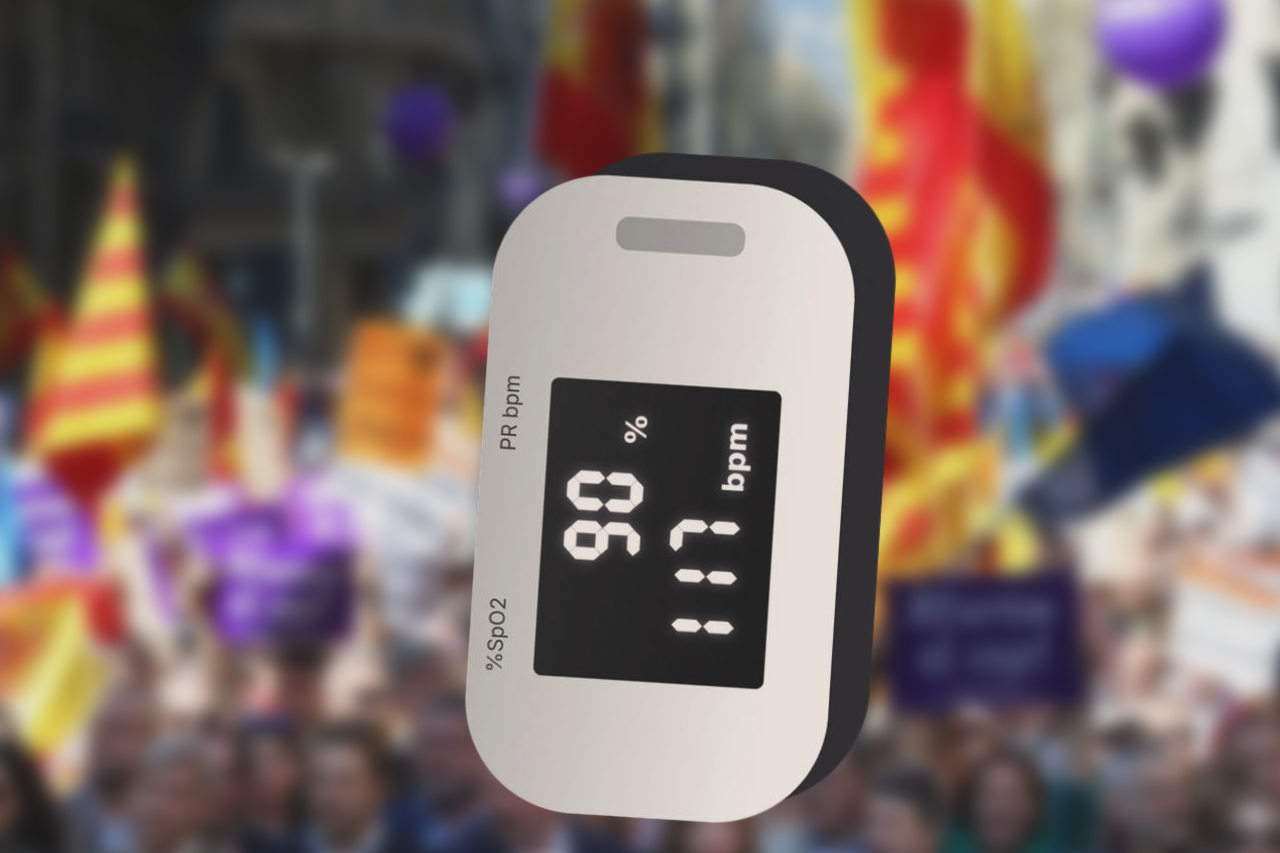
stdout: 117 bpm
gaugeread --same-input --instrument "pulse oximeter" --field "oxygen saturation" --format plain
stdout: 90 %
